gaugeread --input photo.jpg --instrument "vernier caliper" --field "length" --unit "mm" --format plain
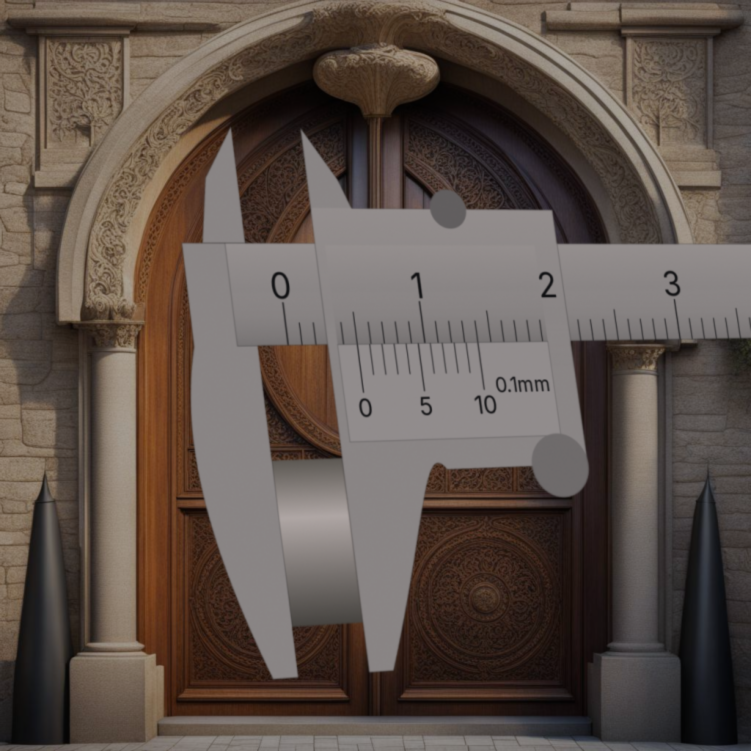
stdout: 5.0 mm
